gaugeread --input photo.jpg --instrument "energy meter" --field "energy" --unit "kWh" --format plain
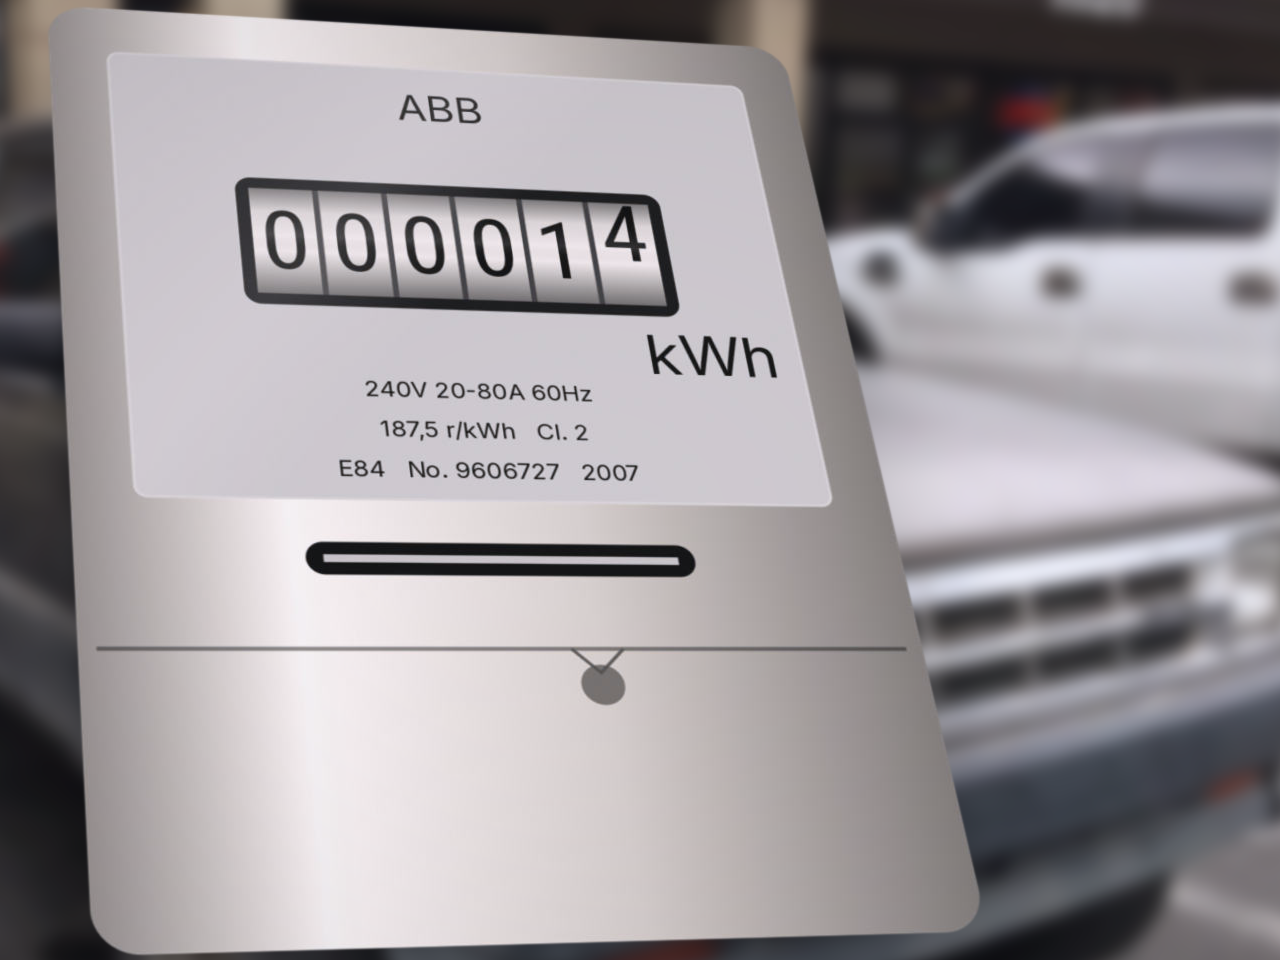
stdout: 14 kWh
